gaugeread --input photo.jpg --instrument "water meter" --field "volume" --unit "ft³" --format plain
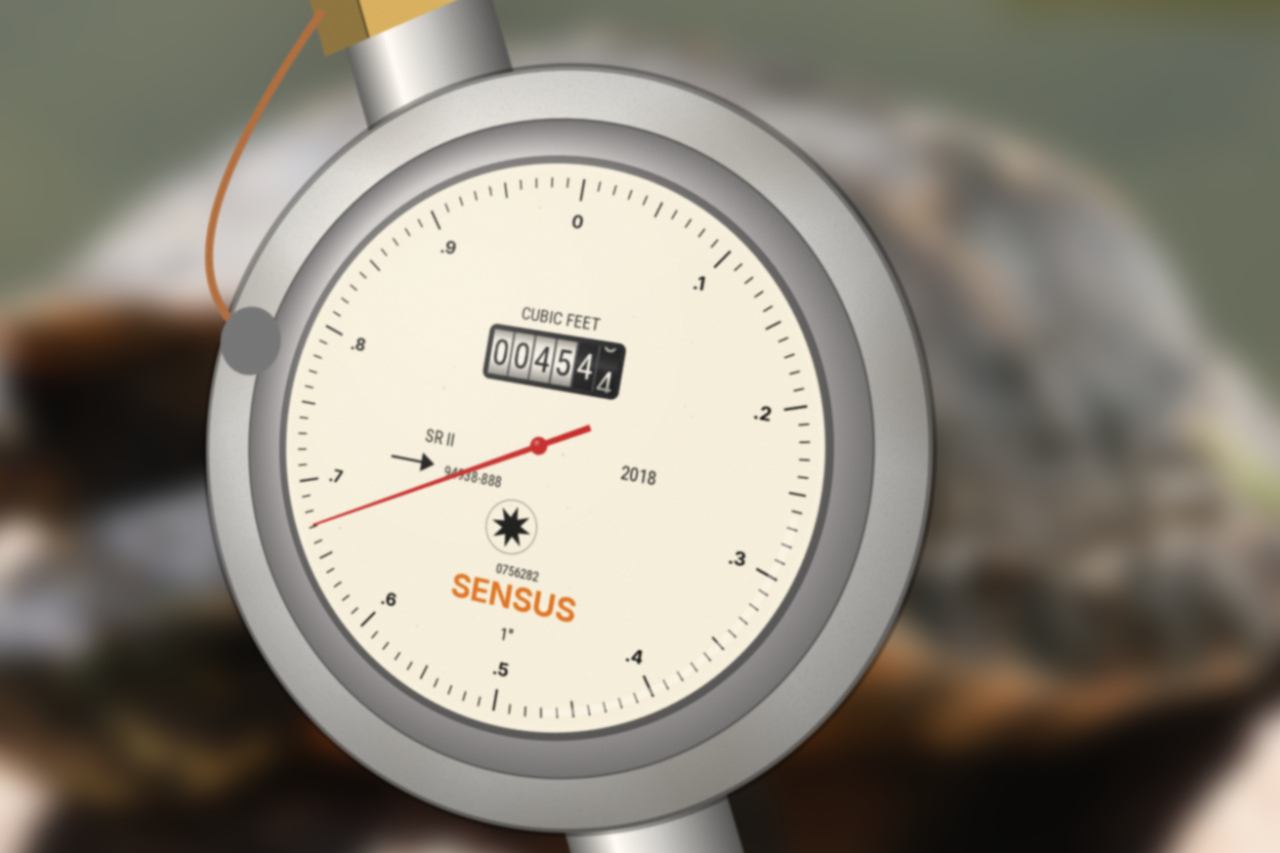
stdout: 4543.67 ft³
